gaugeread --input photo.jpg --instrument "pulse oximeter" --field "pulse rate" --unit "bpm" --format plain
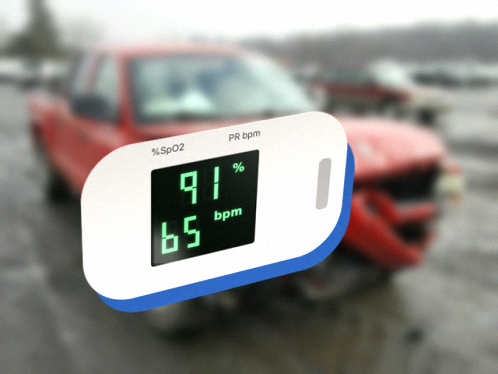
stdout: 65 bpm
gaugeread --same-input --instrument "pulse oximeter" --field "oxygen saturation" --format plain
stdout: 91 %
